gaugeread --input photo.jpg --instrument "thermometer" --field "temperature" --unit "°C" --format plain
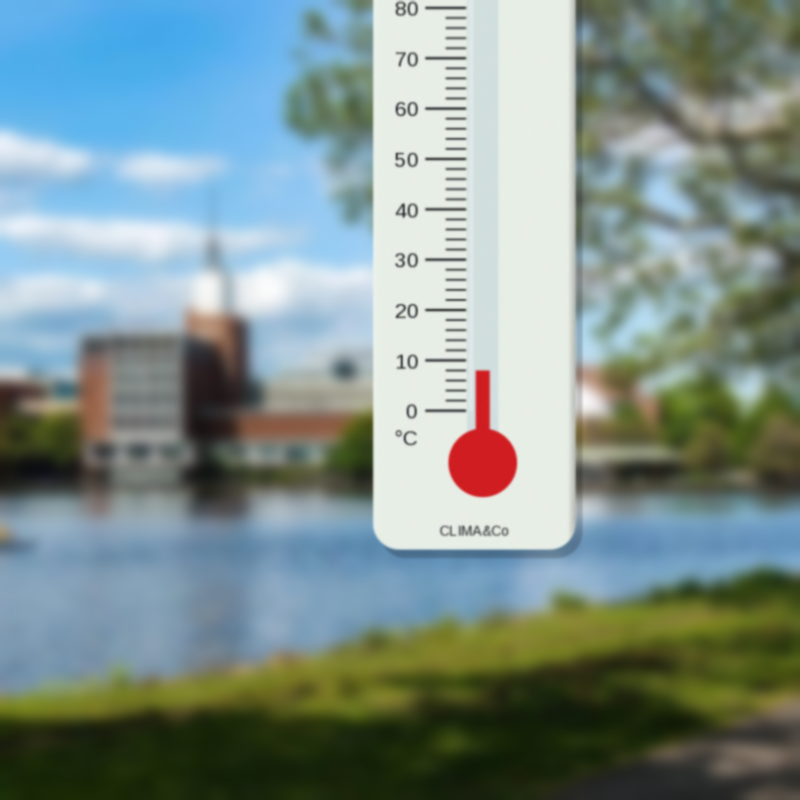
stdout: 8 °C
